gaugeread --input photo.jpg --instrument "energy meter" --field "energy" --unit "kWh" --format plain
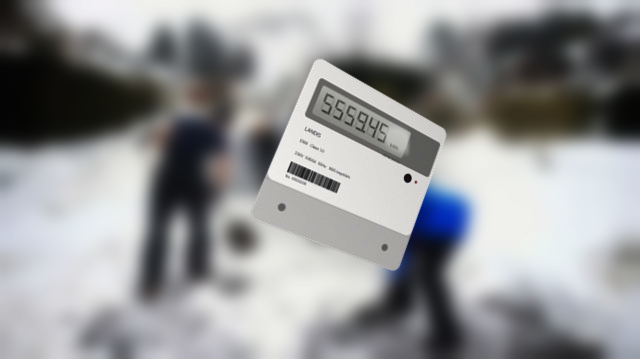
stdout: 5559.45 kWh
